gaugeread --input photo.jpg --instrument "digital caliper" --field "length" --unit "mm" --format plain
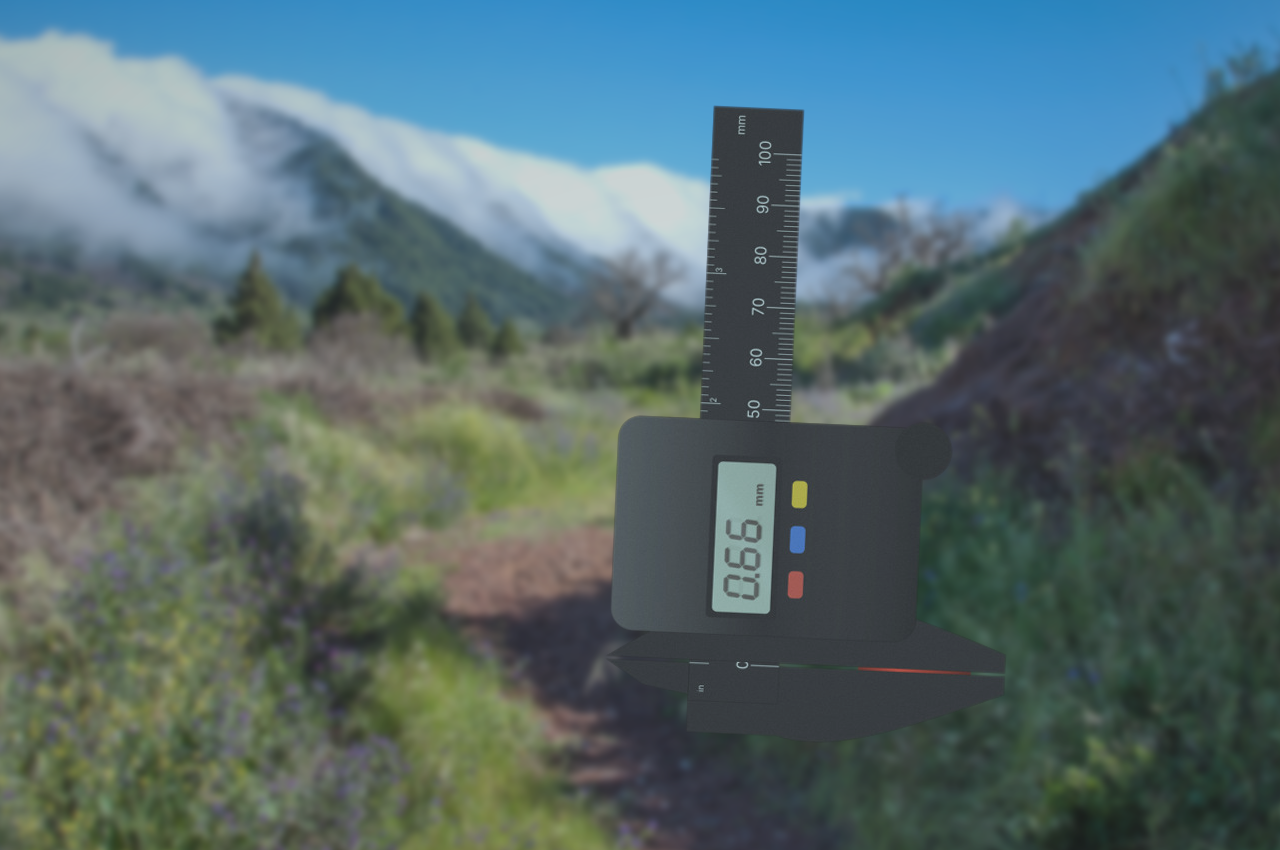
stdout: 0.66 mm
